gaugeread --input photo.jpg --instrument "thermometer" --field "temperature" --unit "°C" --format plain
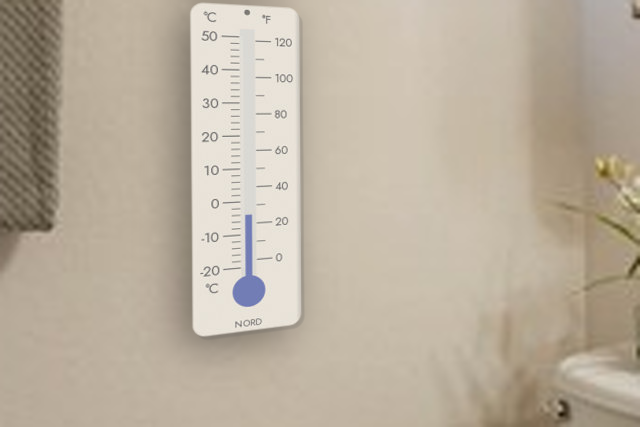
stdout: -4 °C
